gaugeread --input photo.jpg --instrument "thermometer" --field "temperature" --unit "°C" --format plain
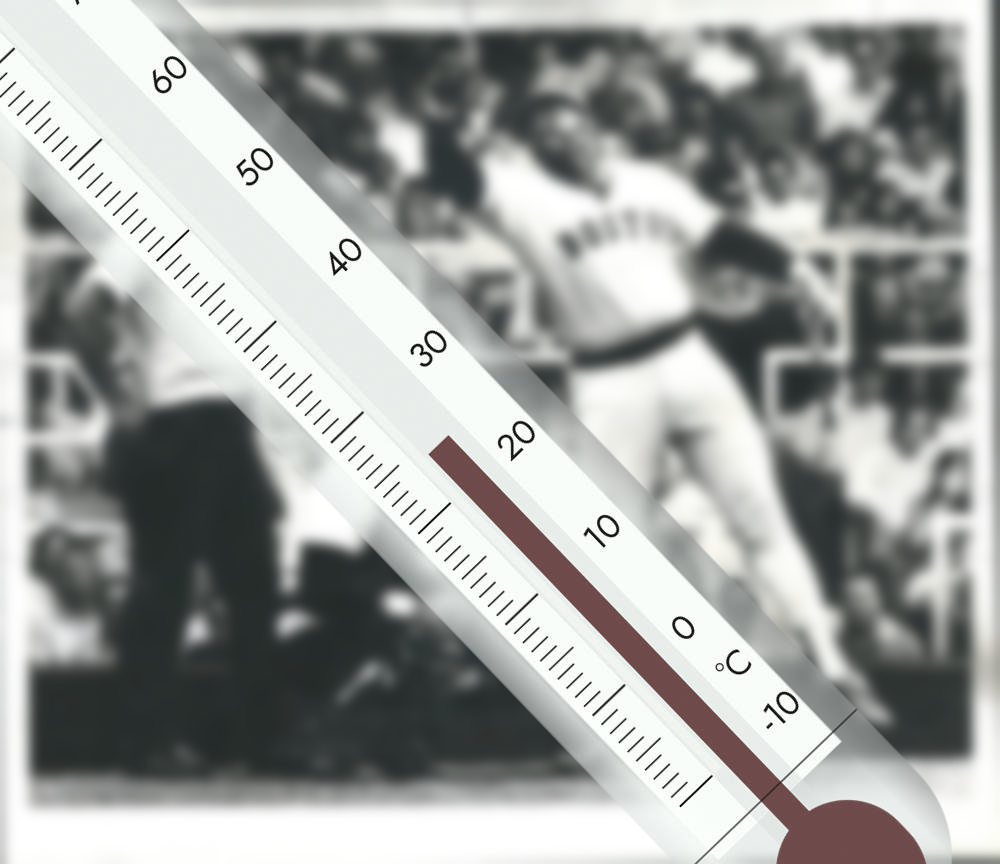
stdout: 24 °C
